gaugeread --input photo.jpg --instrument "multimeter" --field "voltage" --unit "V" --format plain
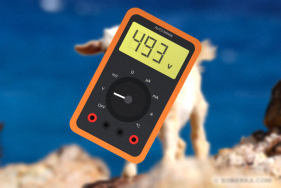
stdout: 493 V
